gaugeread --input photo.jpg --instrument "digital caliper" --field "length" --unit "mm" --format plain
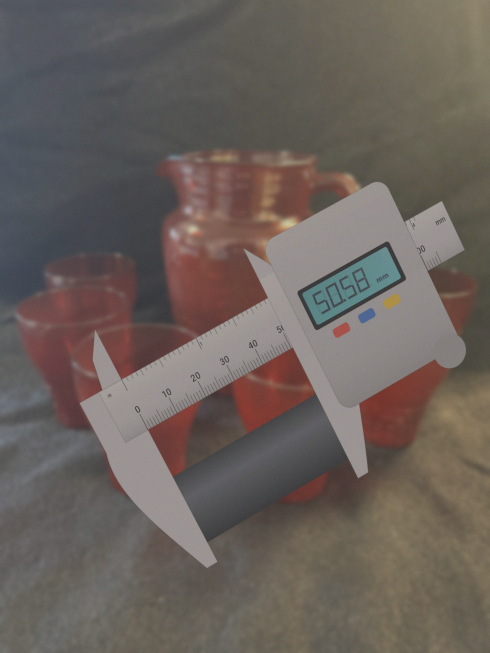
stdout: 50.58 mm
